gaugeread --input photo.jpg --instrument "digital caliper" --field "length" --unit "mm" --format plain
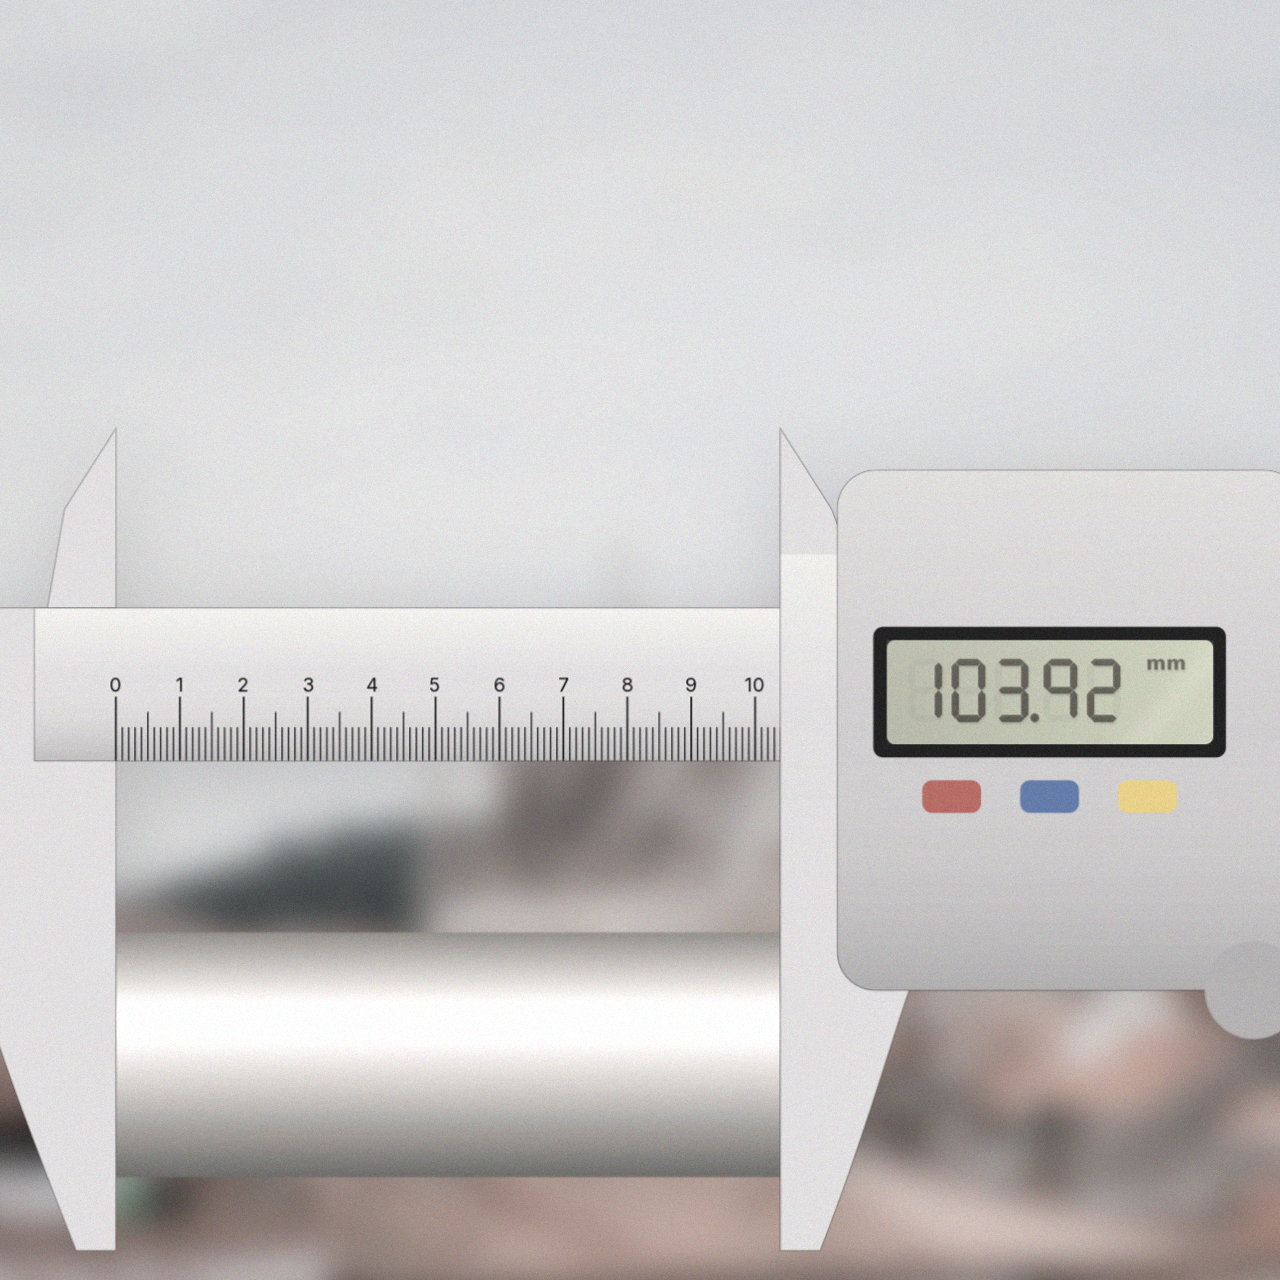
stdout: 103.92 mm
